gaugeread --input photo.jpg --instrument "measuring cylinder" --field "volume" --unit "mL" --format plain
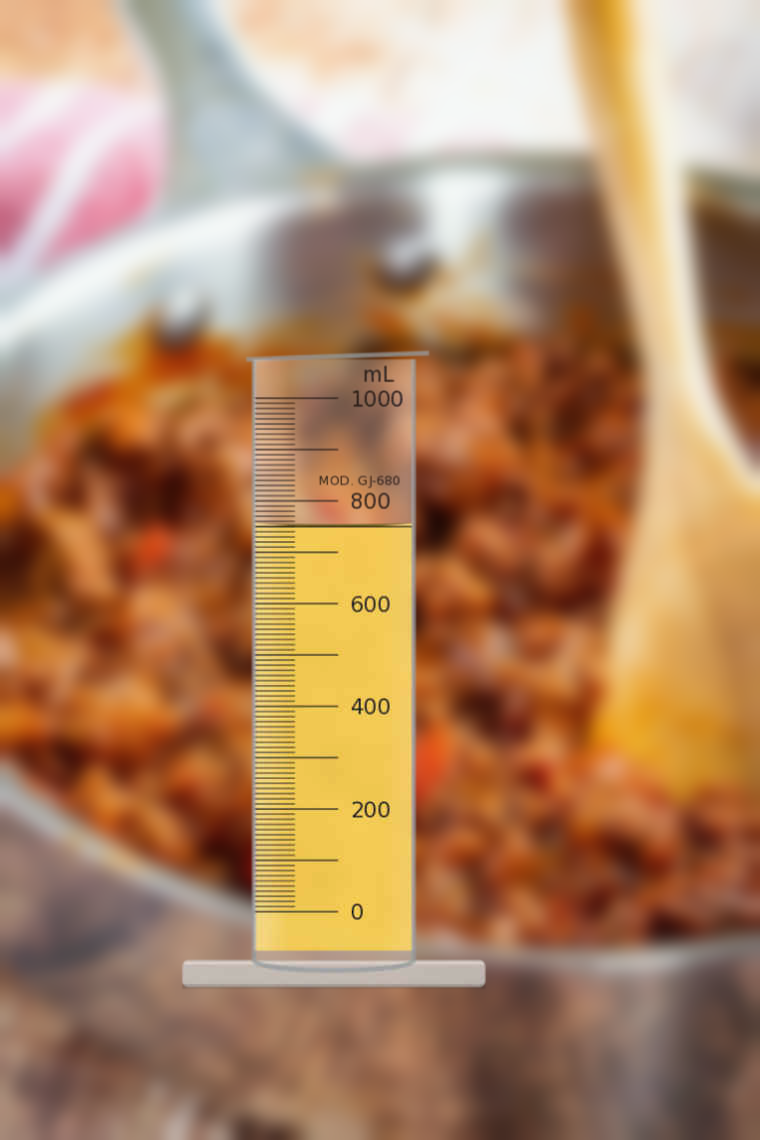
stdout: 750 mL
